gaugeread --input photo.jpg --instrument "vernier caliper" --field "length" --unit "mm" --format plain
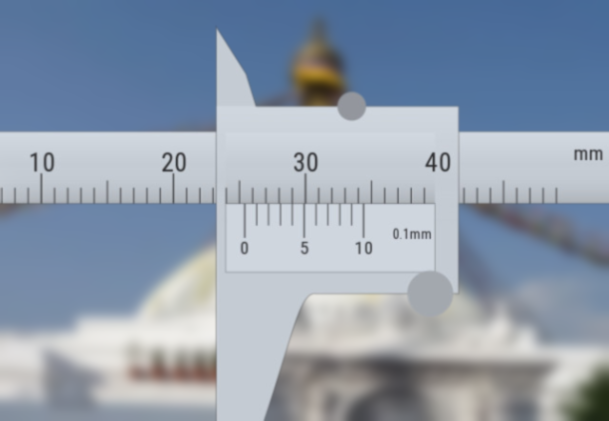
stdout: 25.4 mm
